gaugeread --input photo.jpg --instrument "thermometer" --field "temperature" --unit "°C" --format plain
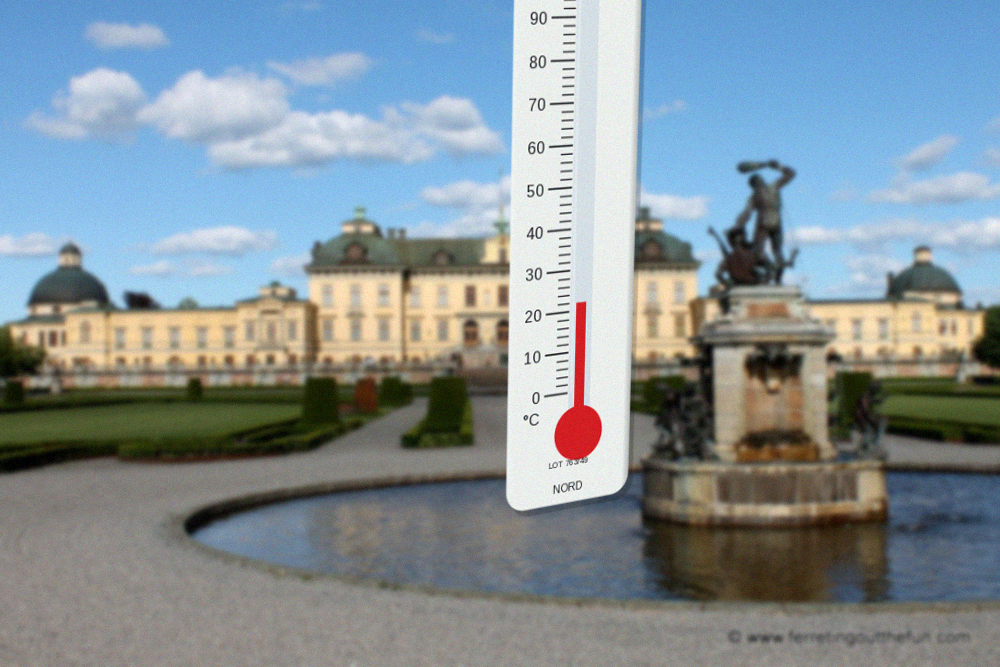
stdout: 22 °C
